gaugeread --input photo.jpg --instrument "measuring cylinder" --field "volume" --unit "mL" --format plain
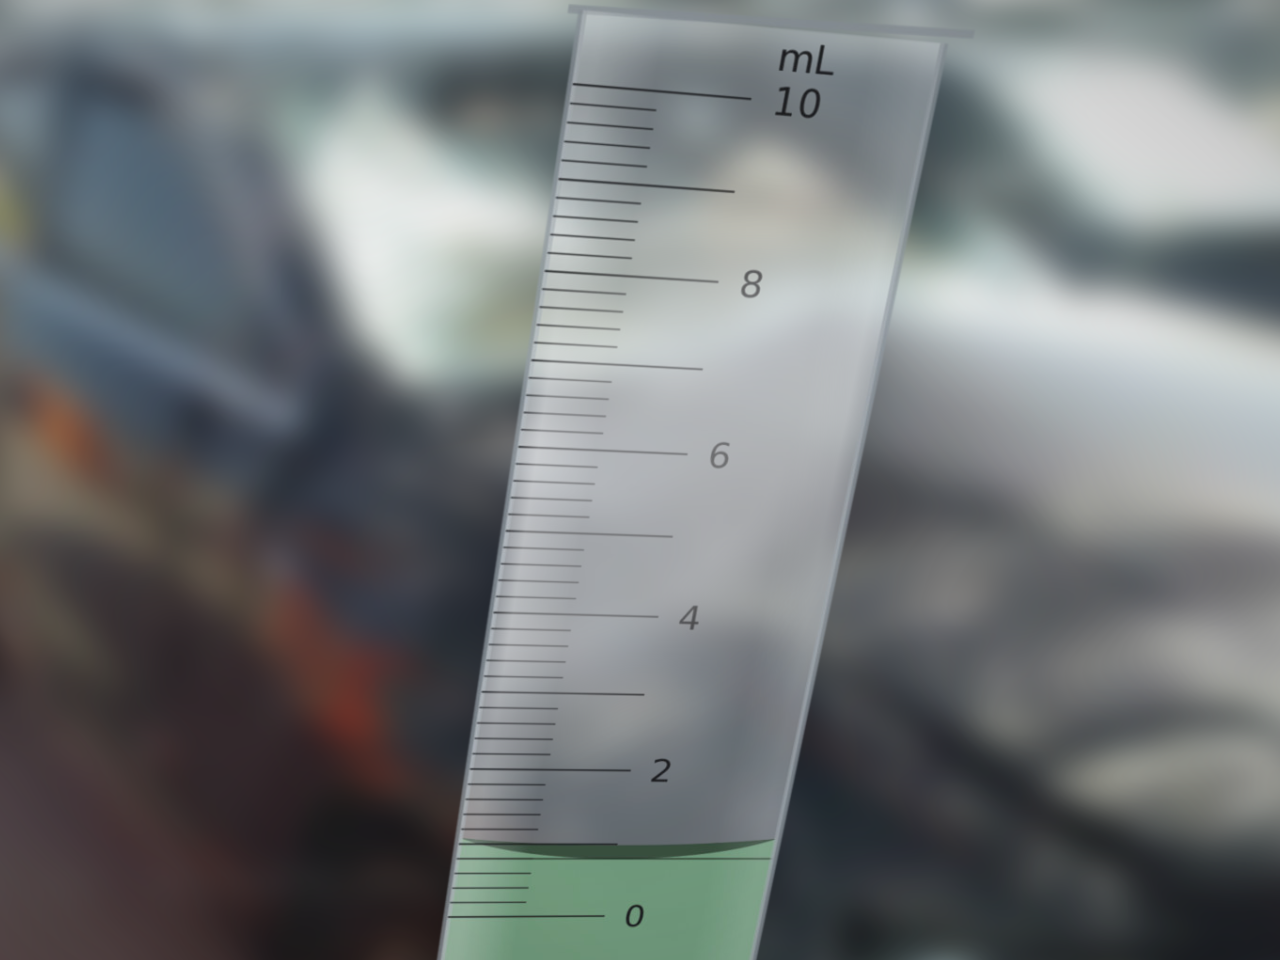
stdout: 0.8 mL
